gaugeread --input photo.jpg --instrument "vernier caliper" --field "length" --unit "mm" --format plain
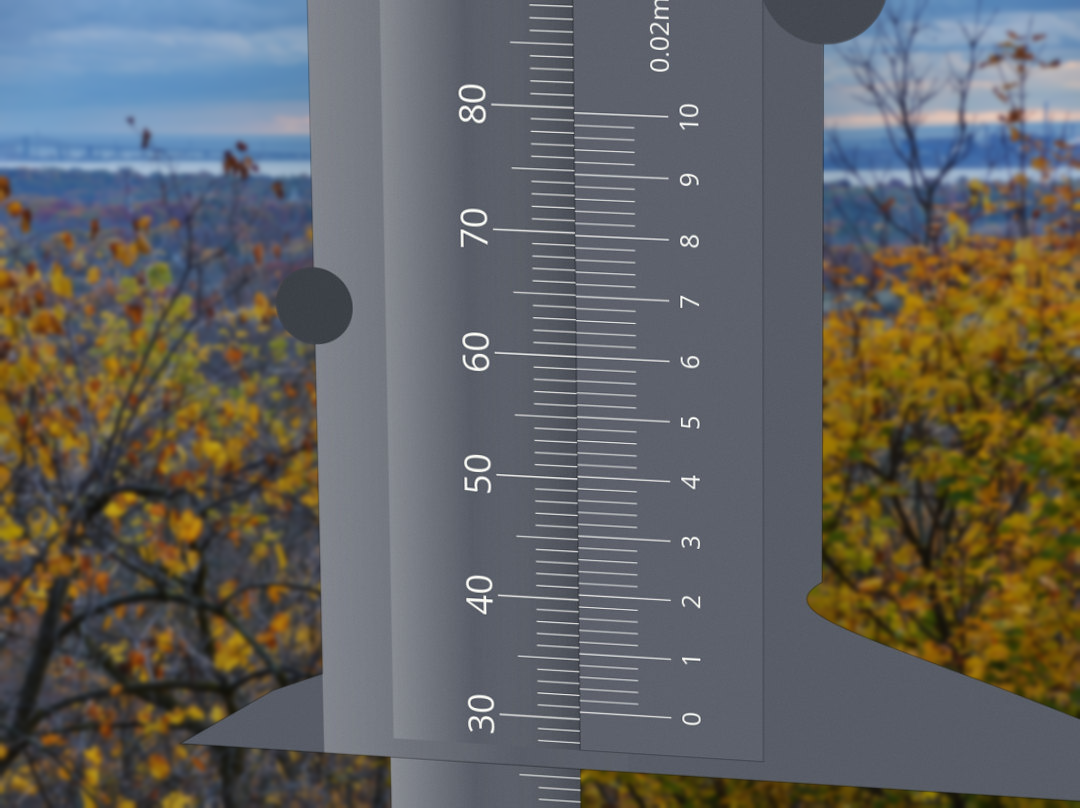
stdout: 30.6 mm
